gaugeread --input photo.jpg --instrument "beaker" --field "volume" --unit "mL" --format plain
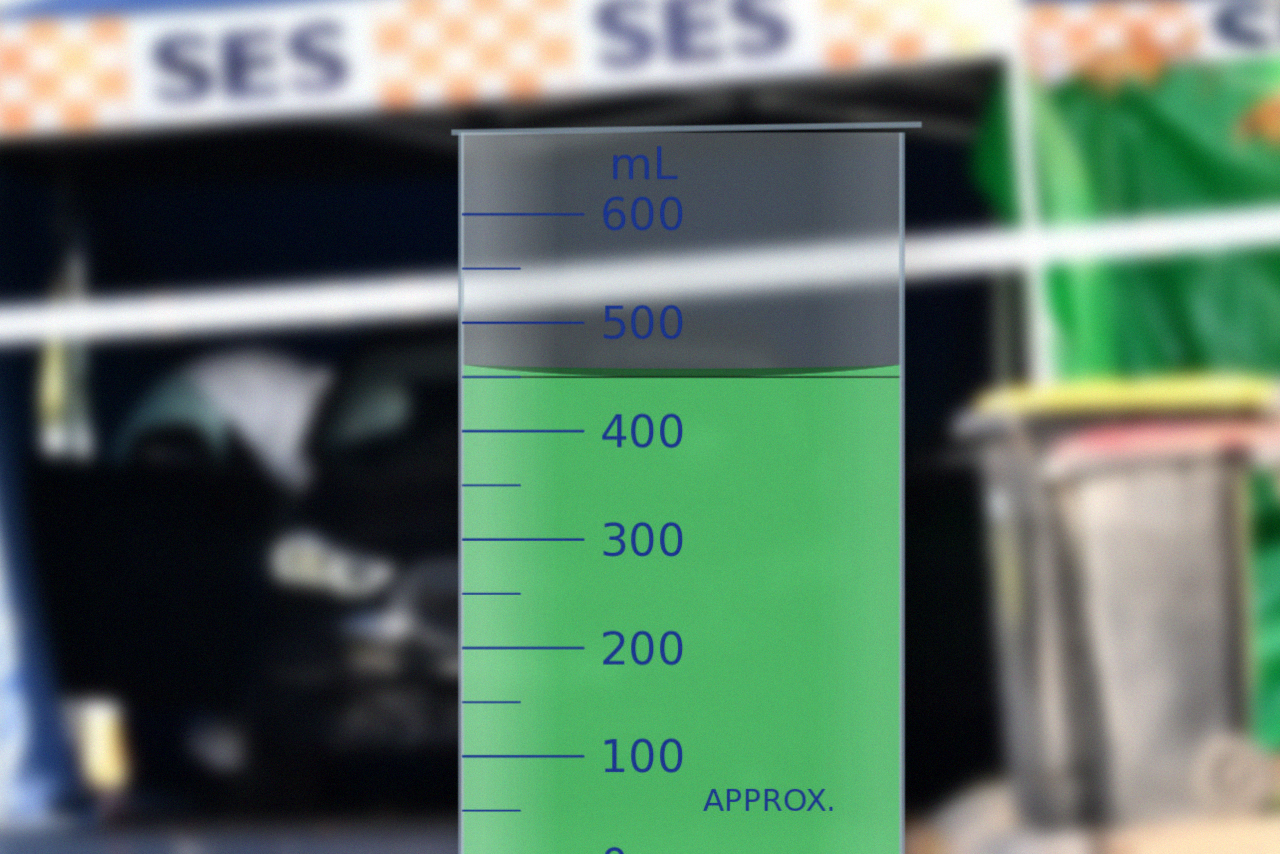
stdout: 450 mL
